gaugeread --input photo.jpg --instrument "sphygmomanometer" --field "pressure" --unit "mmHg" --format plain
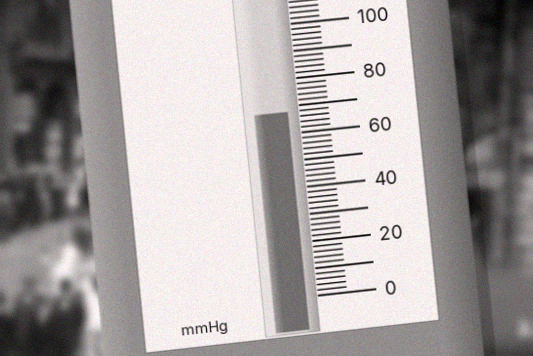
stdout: 68 mmHg
